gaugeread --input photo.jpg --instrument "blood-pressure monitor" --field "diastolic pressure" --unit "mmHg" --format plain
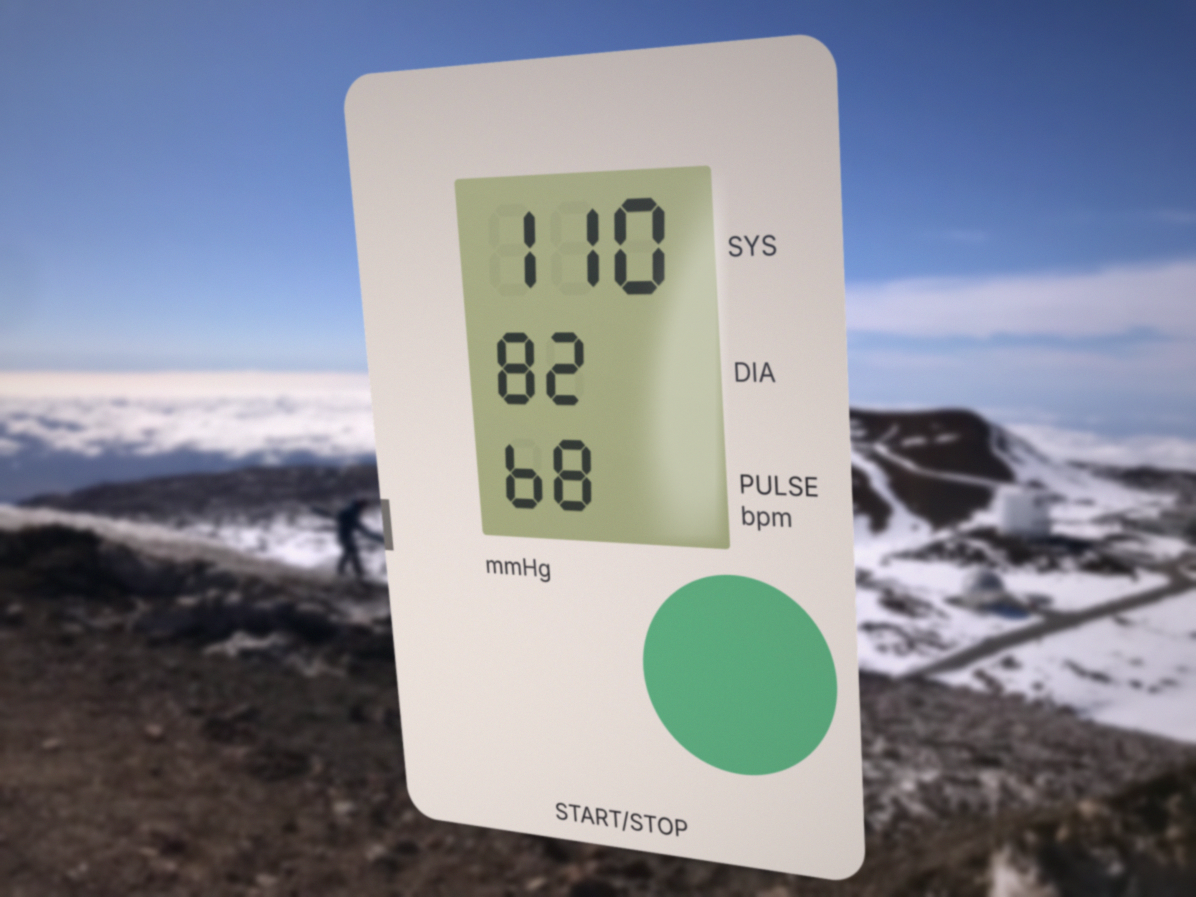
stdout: 82 mmHg
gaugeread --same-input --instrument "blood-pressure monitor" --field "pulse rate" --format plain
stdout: 68 bpm
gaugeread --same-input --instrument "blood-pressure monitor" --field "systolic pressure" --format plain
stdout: 110 mmHg
